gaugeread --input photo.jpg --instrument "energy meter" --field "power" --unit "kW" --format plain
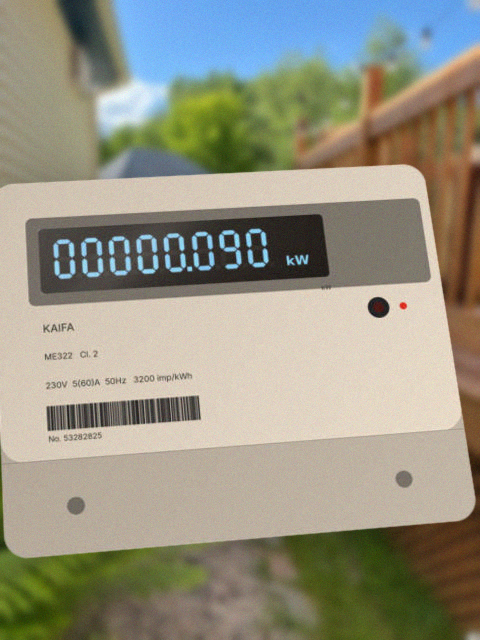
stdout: 0.090 kW
